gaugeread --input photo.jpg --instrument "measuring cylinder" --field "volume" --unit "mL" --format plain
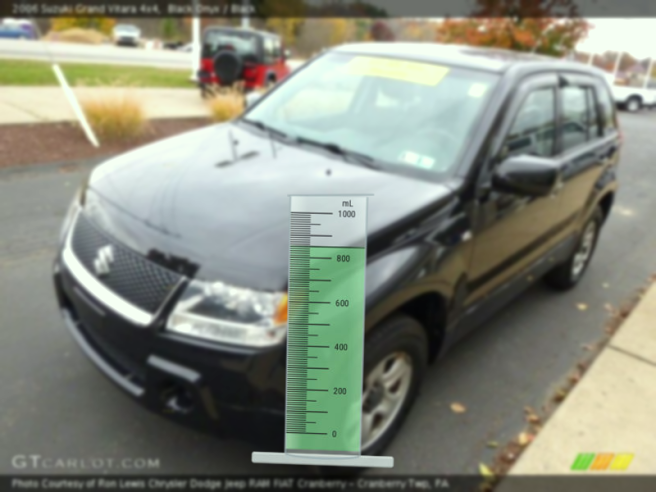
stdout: 850 mL
